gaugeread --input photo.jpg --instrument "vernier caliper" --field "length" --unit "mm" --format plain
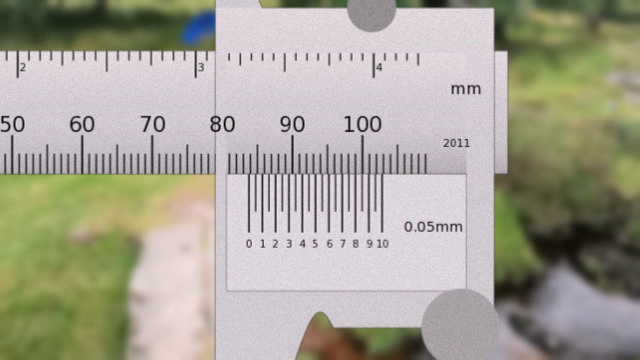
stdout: 83.8 mm
